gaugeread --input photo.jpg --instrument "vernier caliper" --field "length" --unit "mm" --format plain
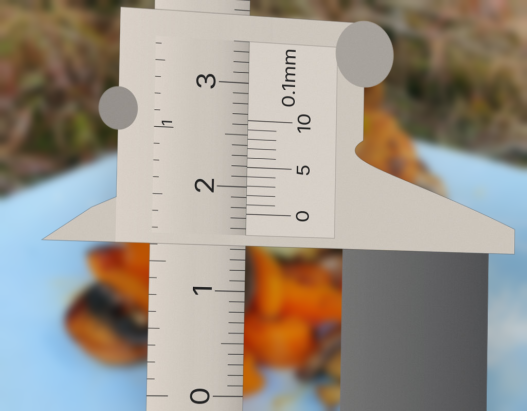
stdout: 17.4 mm
